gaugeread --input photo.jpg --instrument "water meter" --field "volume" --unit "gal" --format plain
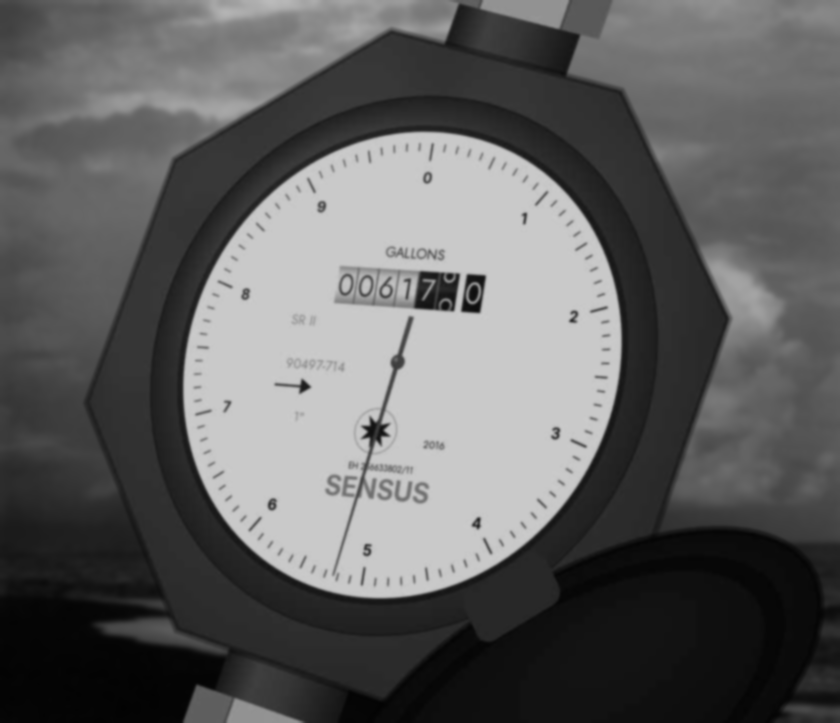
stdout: 61785.2 gal
